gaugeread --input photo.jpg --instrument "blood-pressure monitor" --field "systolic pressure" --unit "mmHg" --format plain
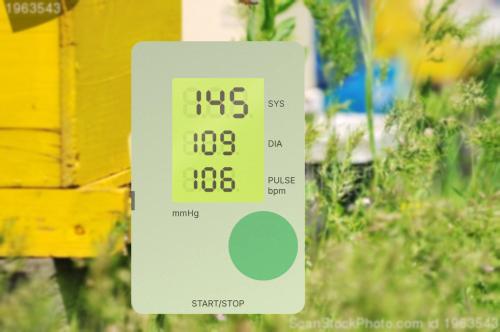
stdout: 145 mmHg
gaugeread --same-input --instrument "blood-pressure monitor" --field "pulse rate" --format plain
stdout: 106 bpm
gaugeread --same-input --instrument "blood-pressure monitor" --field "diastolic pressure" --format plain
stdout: 109 mmHg
